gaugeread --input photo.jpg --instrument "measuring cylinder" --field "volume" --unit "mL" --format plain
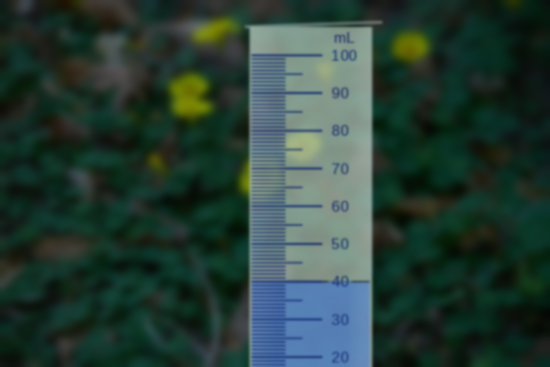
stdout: 40 mL
